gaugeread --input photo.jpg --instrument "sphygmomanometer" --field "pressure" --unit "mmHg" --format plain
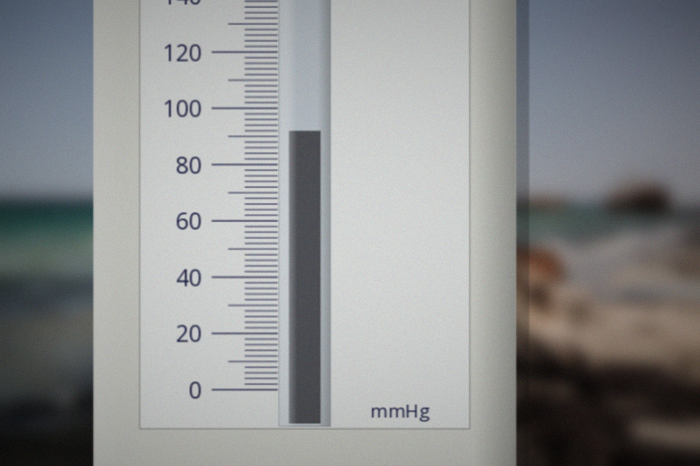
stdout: 92 mmHg
